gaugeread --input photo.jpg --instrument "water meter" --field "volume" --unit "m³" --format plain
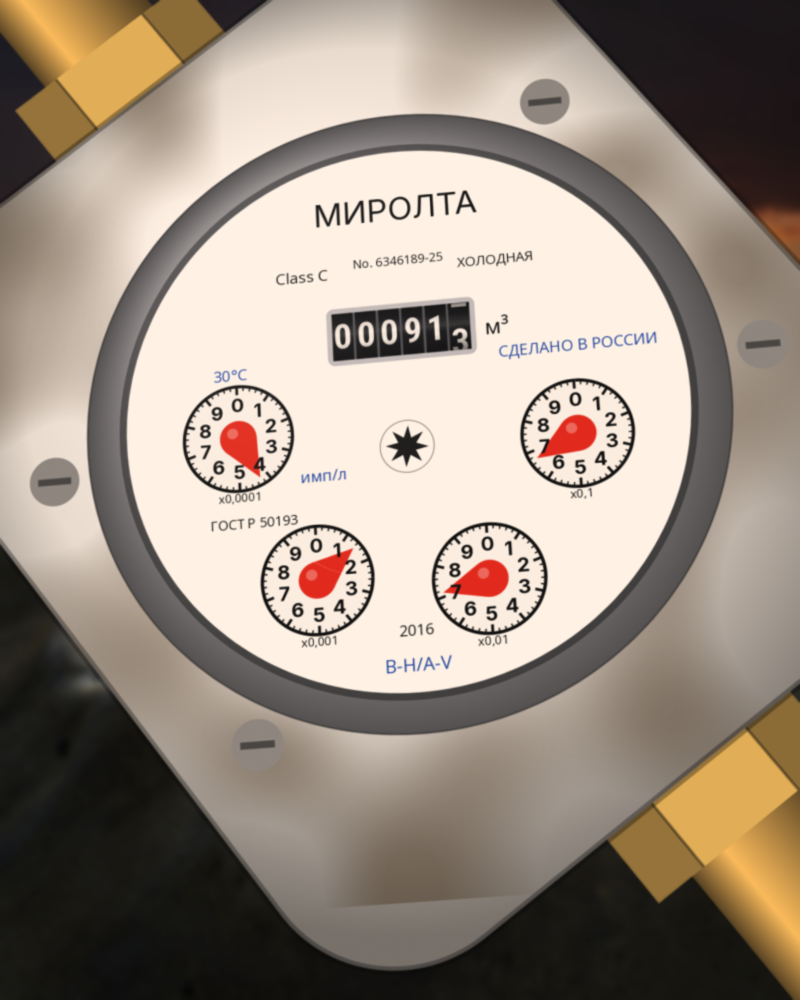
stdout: 912.6714 m³
